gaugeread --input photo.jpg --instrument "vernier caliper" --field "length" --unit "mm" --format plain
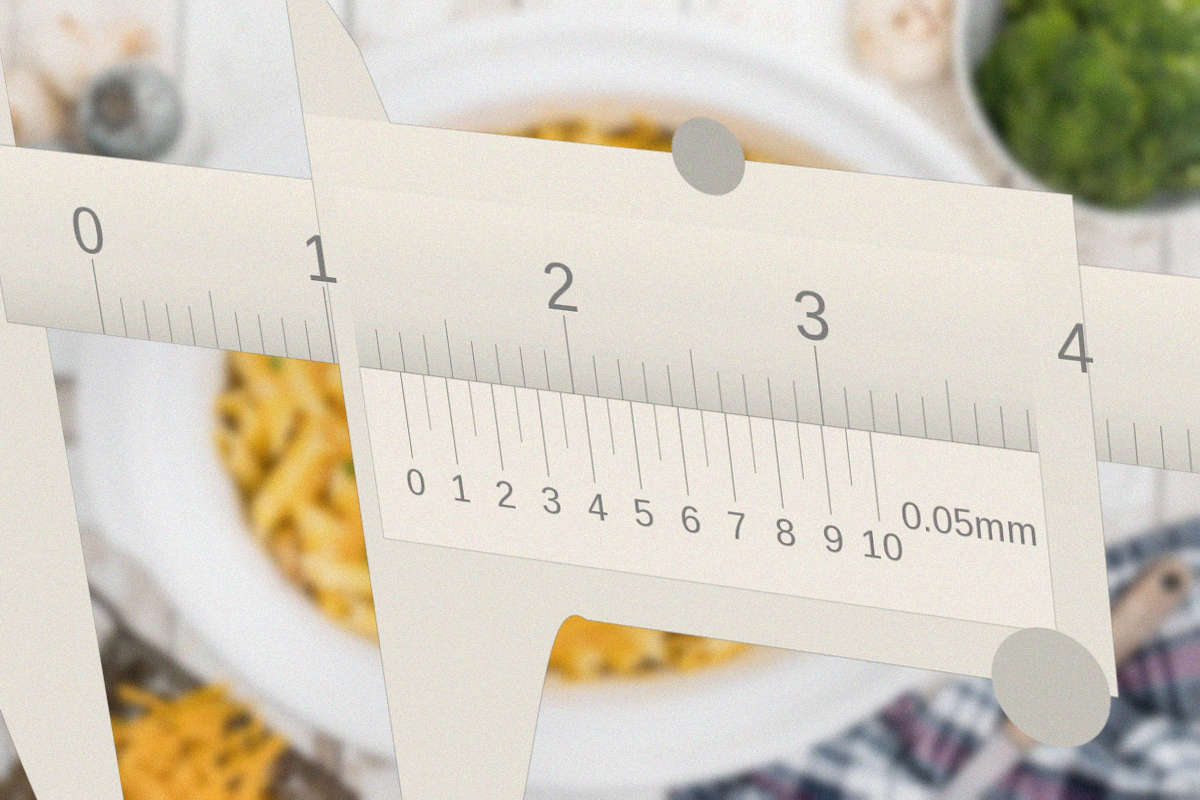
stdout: 12.80 mm
